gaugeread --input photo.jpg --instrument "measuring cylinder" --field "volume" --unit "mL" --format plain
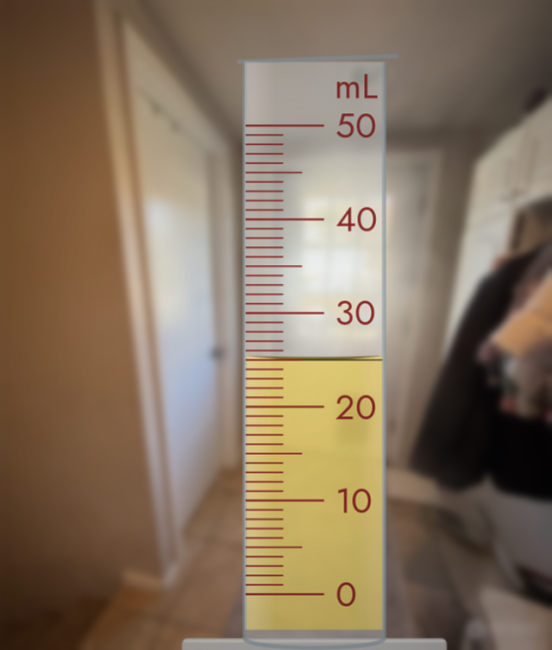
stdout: 25 mL
